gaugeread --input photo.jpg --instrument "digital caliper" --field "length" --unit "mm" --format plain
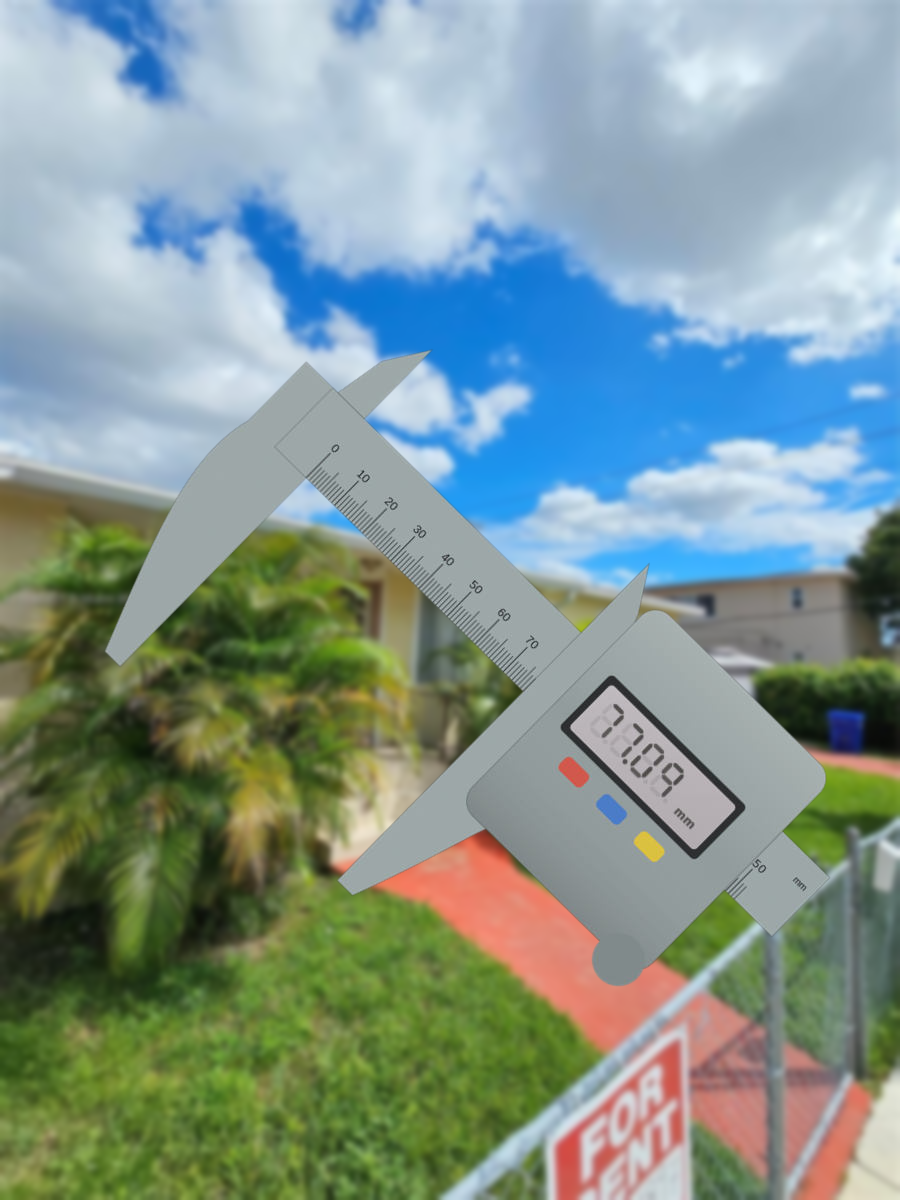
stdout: 77.09 mm
